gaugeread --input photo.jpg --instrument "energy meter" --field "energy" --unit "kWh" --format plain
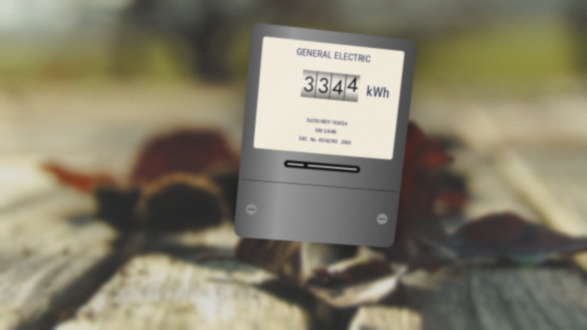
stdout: 3344 kWh
